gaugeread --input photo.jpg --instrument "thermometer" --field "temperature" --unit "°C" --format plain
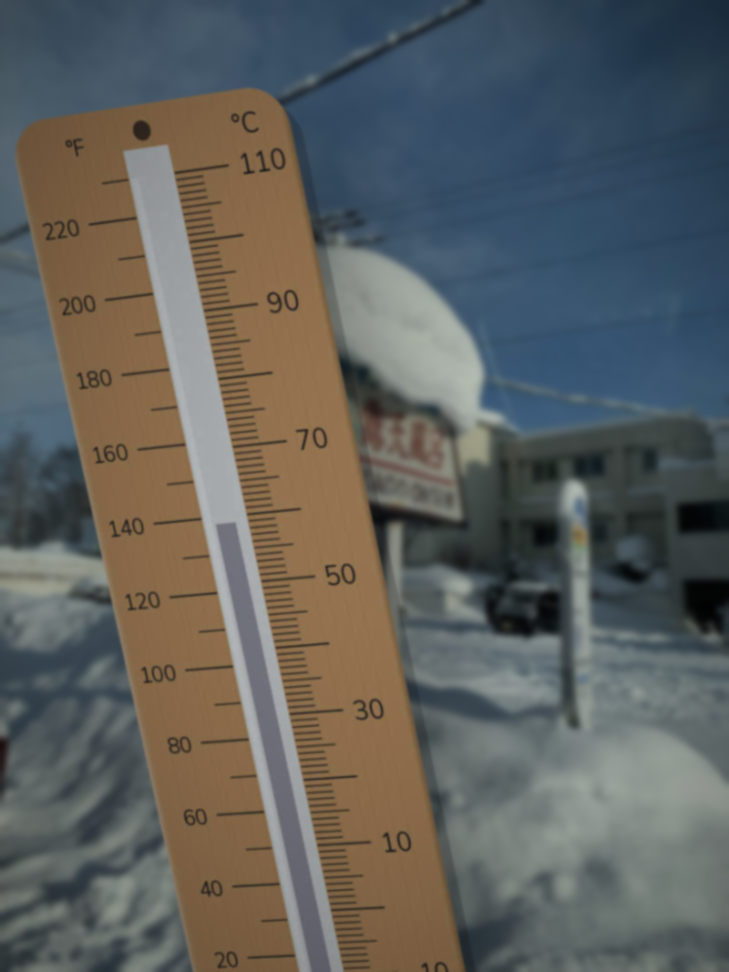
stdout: 59 °C
